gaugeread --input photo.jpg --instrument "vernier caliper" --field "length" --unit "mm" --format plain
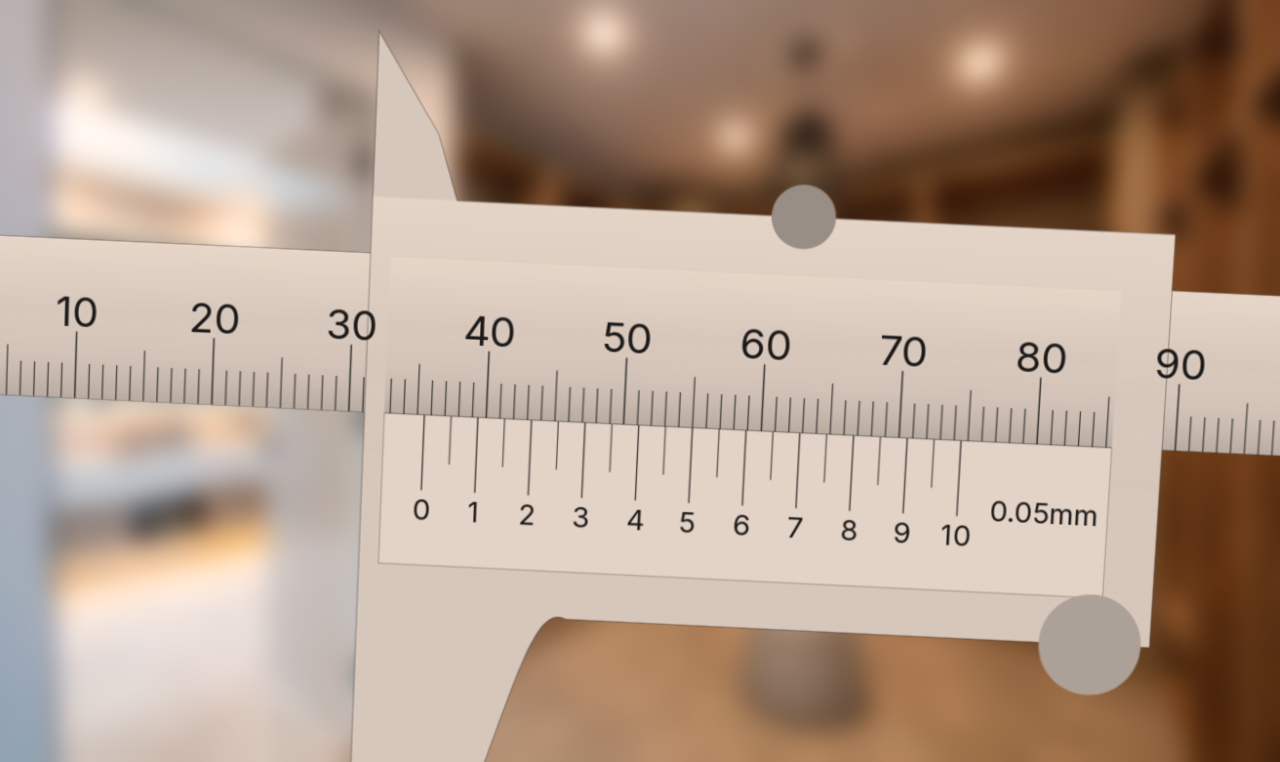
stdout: 35.5 mm
